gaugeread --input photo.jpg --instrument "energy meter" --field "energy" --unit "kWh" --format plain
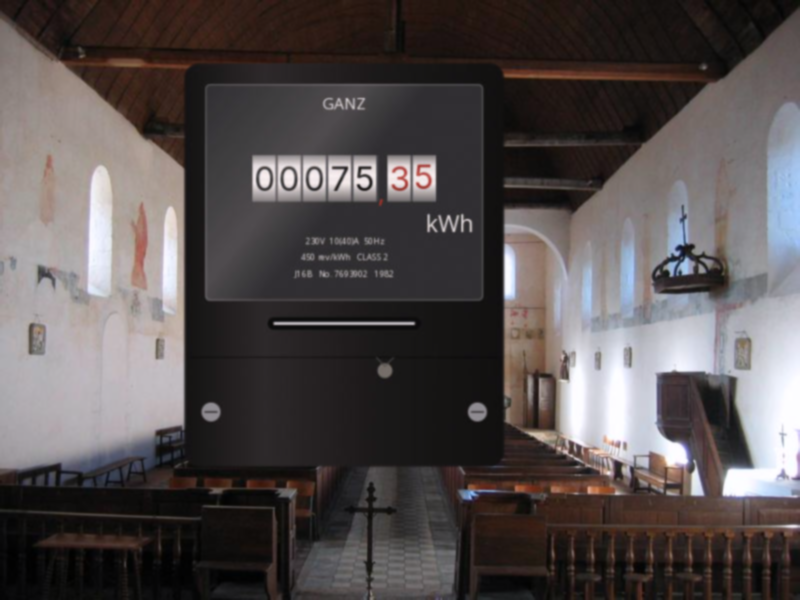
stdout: 75.35 kWh
